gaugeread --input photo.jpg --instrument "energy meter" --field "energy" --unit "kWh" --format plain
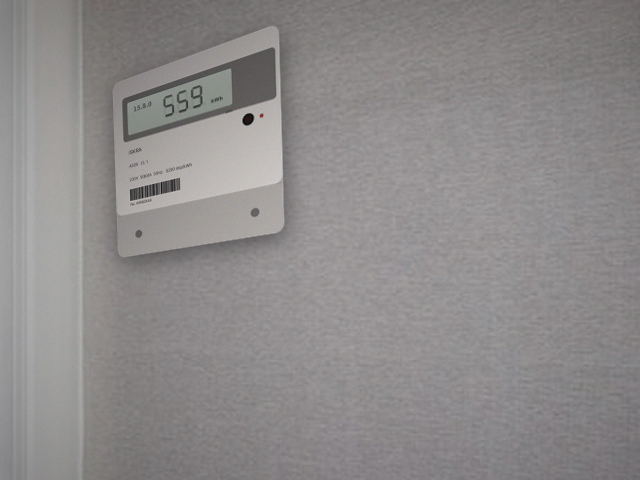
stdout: 559 kWh
